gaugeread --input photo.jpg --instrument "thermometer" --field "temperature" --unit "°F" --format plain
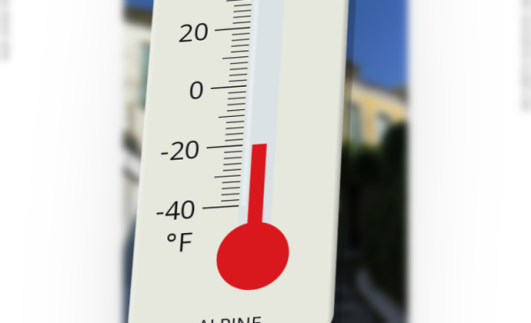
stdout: -20 °F
